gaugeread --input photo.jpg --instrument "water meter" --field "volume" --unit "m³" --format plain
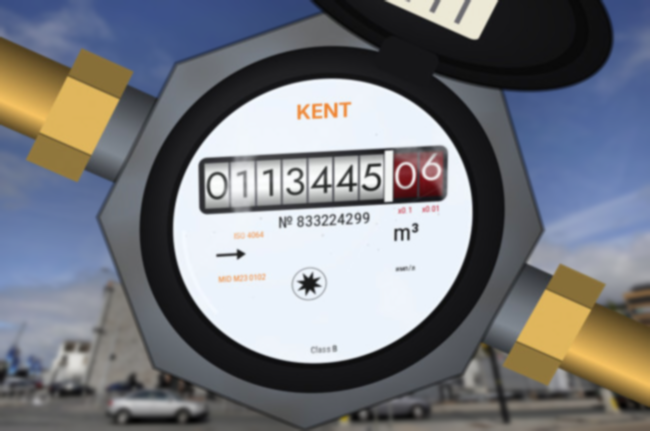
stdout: 113445.06 m³
